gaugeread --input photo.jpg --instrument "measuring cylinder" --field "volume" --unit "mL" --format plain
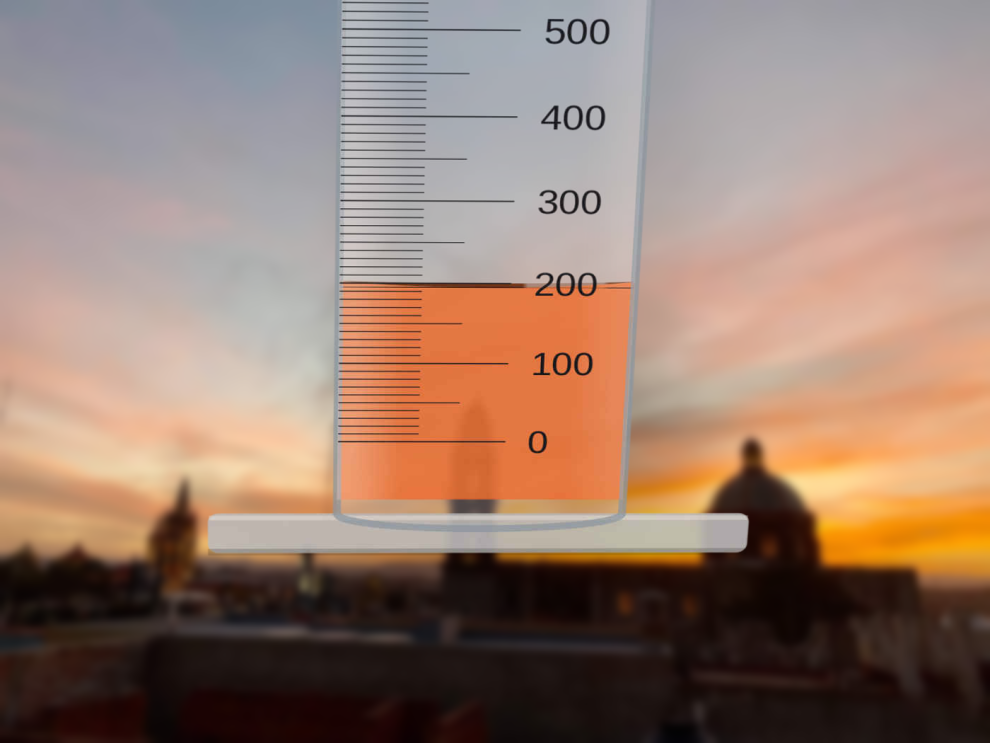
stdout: 195 mL
